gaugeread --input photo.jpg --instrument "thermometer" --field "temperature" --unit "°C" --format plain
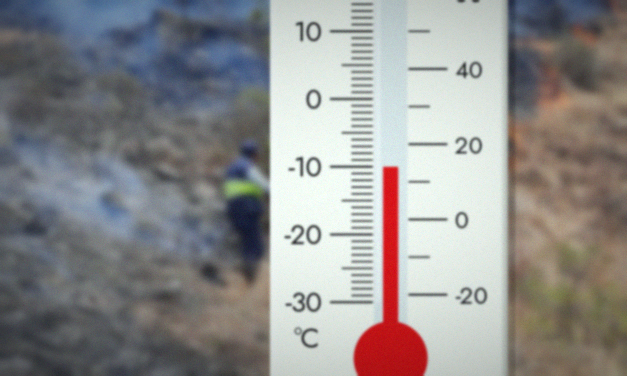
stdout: -10 °C
